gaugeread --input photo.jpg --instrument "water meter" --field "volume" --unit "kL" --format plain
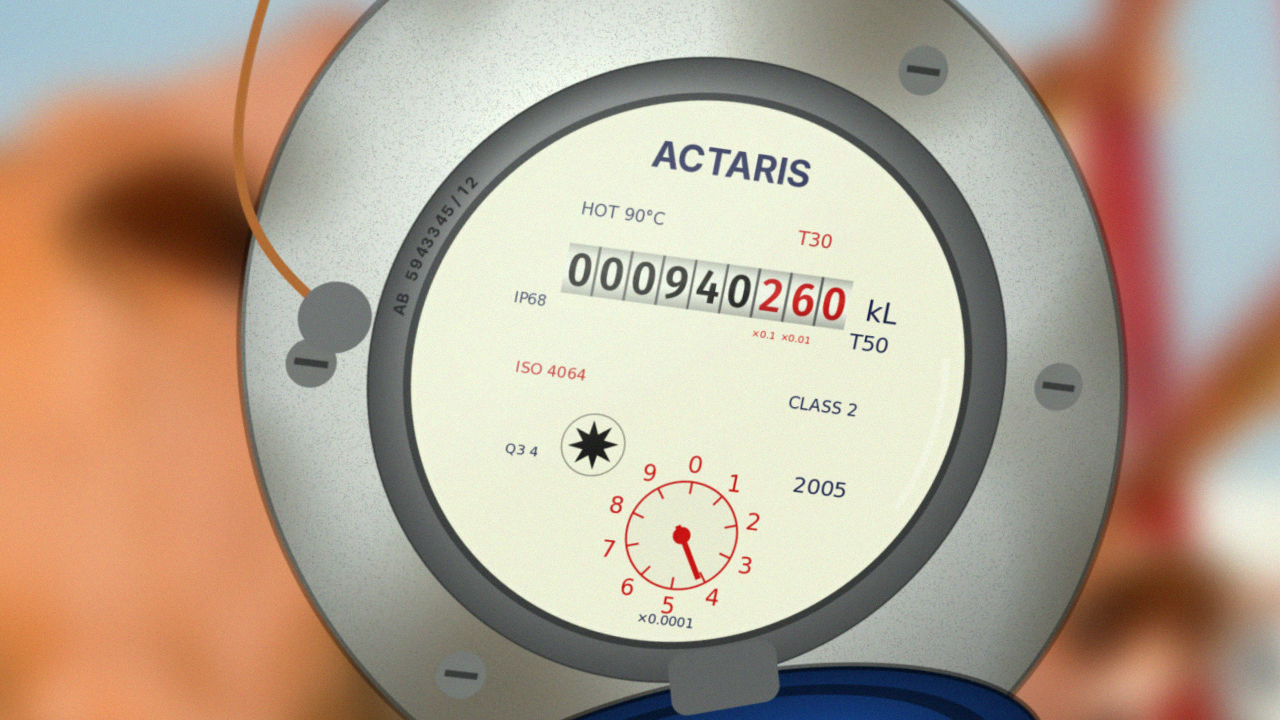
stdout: 940.2604 kL
